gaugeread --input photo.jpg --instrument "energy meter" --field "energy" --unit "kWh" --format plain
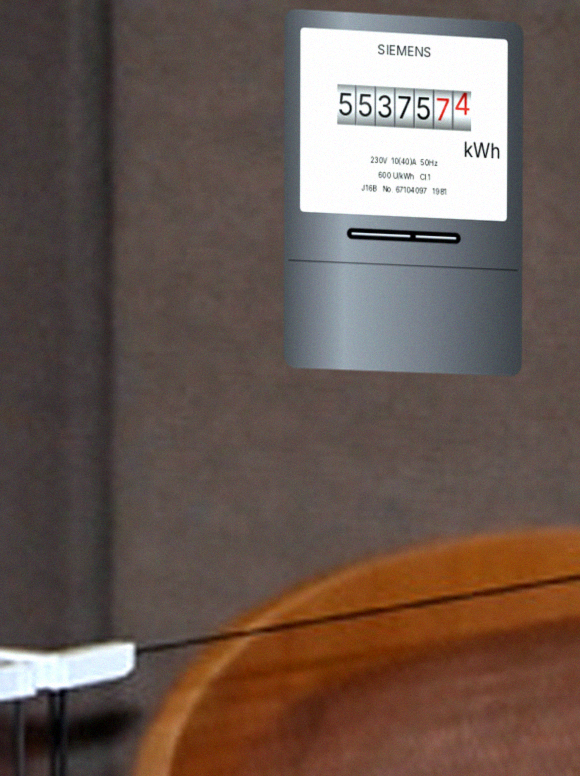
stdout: 55375.74 kWh
